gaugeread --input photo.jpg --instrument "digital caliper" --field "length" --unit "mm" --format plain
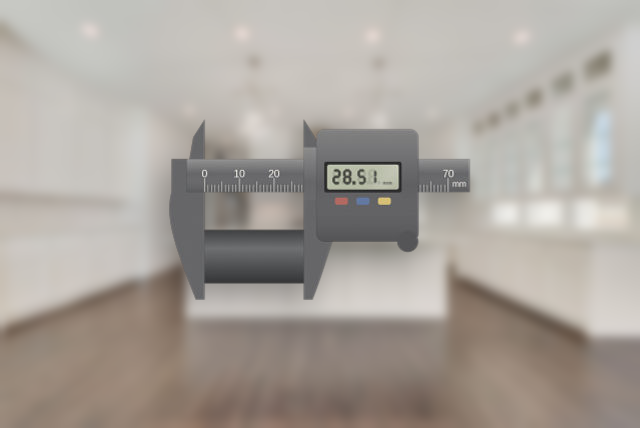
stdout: 28.51 mm
